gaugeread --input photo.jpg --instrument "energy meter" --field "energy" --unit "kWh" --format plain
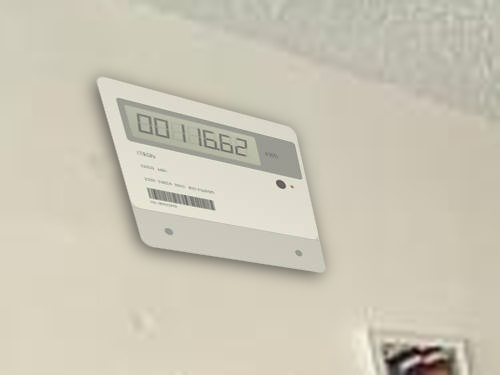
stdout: 116.62 kWh
